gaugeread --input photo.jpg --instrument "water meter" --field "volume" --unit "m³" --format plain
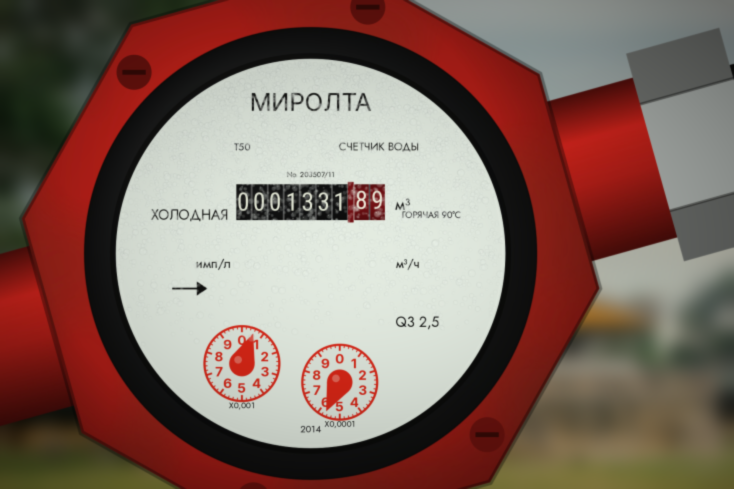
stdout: 1331.8905 m³
